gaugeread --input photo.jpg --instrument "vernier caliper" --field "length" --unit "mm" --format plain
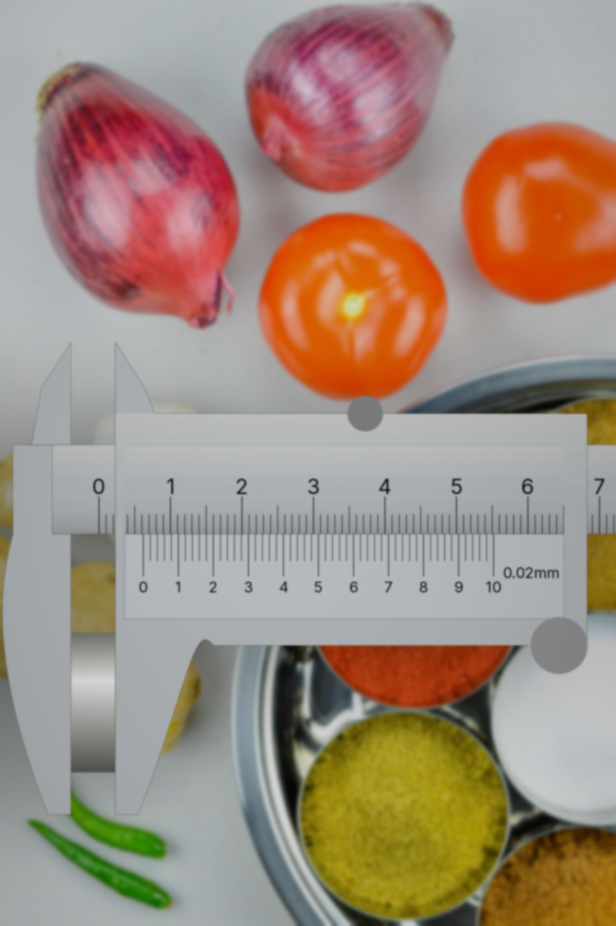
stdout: 6.2 mm
